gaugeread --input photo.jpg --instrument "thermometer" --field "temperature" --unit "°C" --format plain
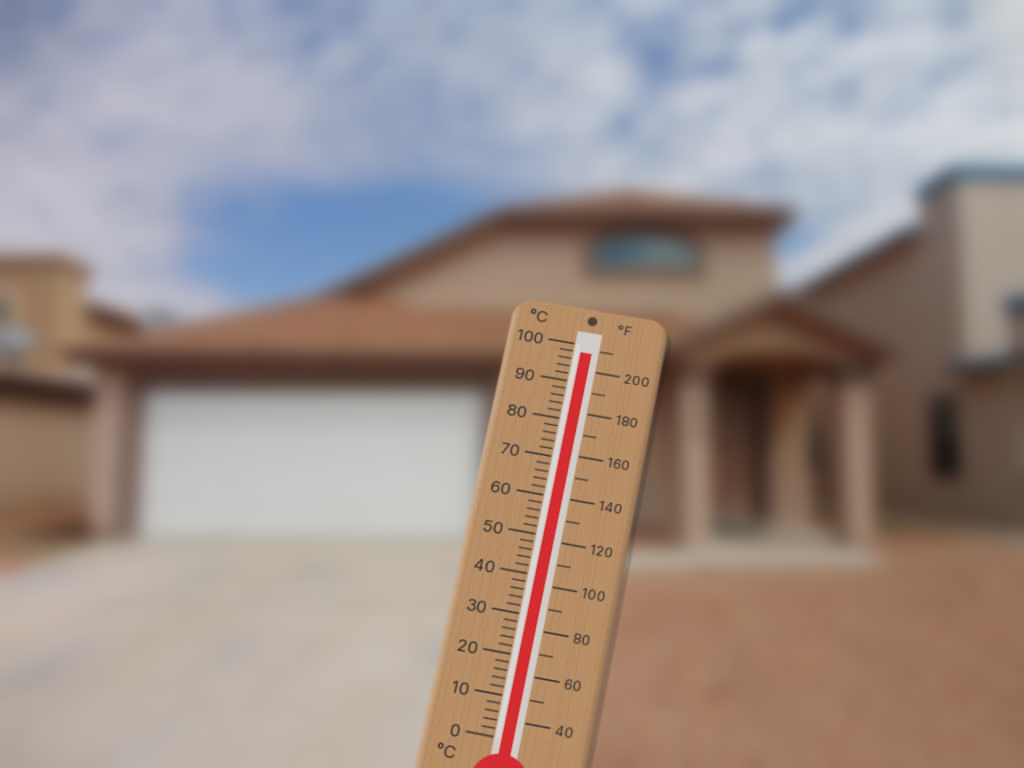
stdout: 98 °C
